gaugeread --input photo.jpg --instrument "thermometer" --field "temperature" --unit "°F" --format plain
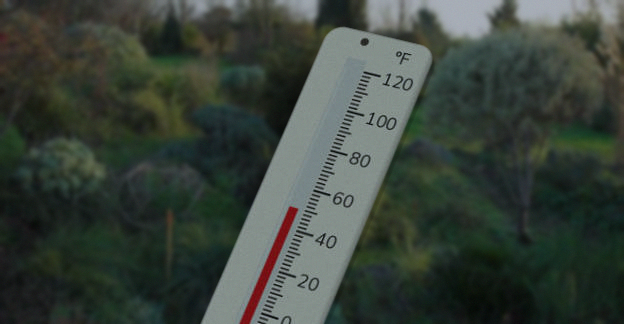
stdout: 50 °F
